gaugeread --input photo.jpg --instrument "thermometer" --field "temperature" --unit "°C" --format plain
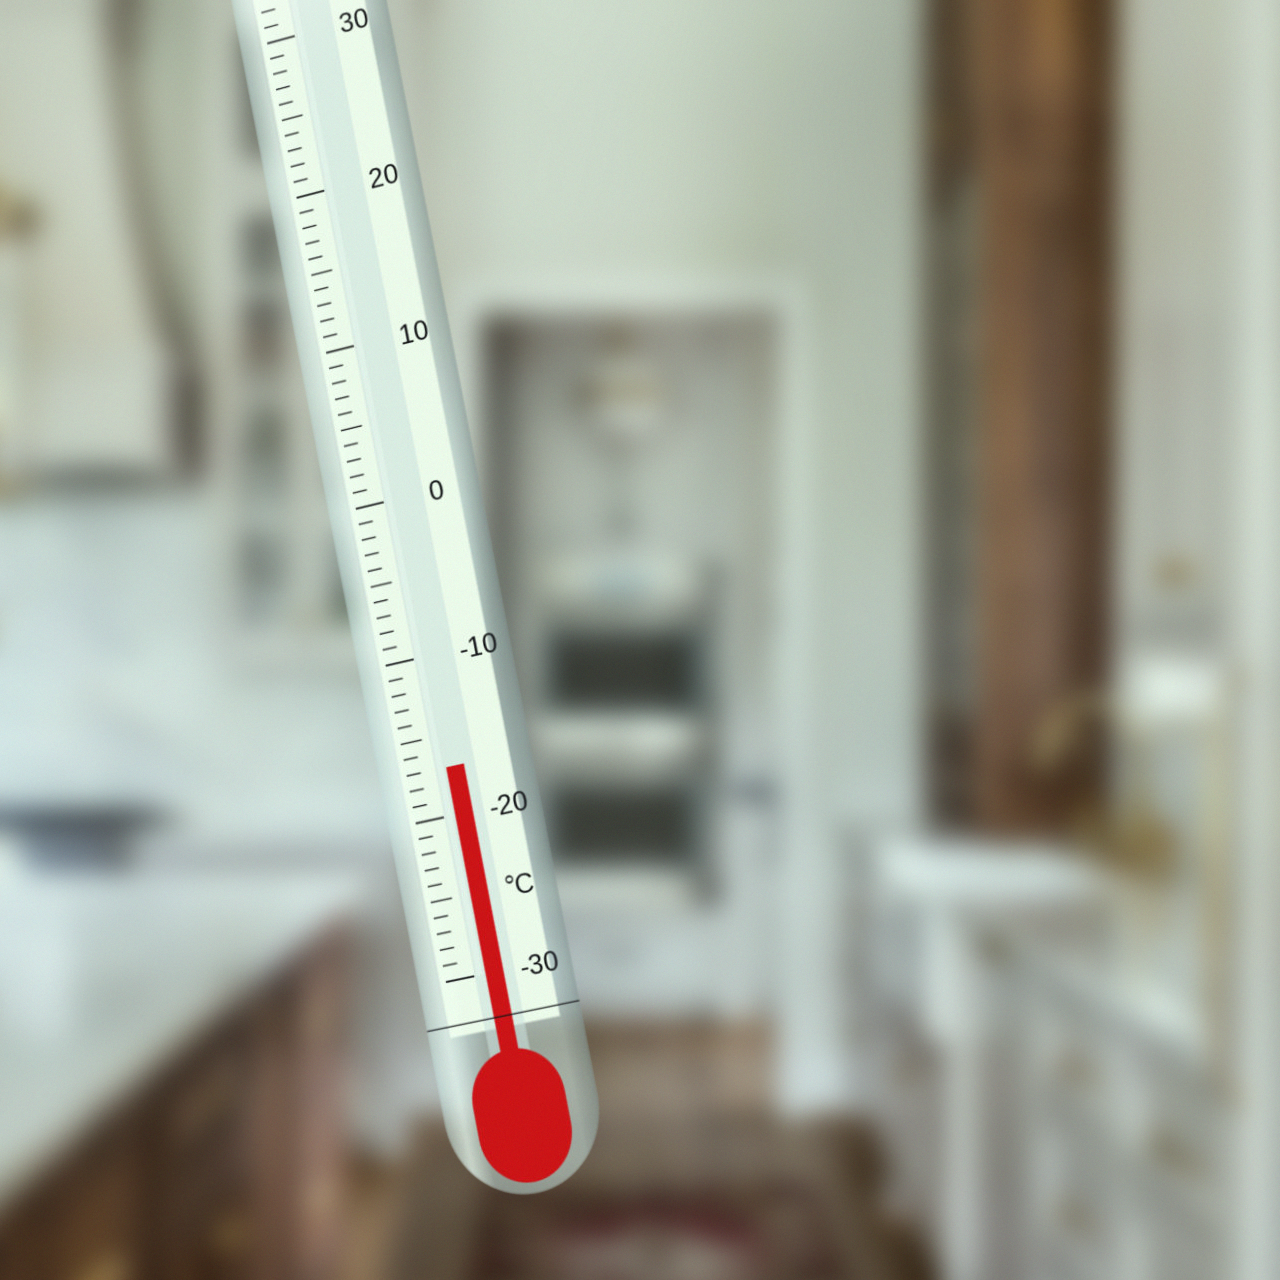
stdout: -17 °C
